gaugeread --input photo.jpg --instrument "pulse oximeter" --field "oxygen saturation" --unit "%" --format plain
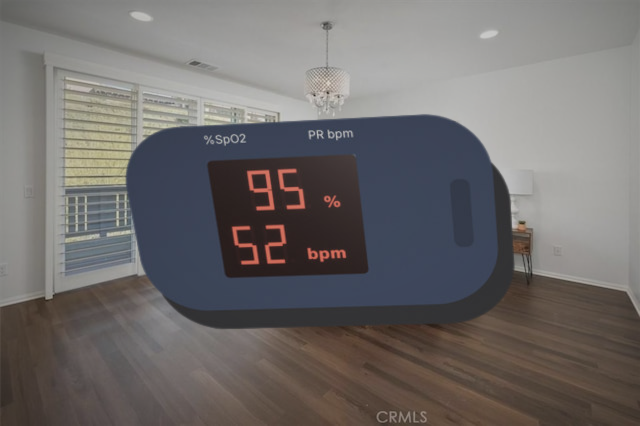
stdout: 95 %
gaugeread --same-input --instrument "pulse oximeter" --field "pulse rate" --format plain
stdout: 52 bpm
